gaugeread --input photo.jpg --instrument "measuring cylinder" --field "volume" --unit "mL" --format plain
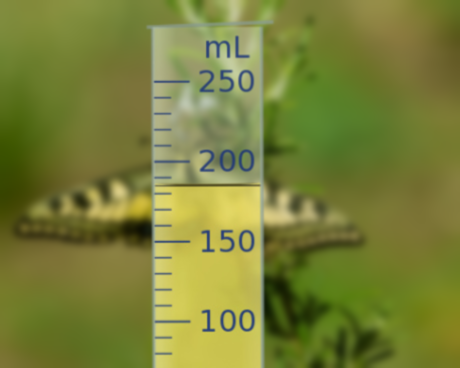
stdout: 185 mL
